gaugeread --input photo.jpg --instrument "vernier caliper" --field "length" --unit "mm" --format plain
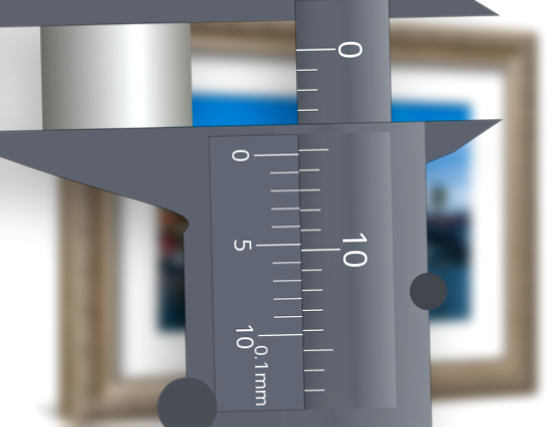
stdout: 5.2 mm
